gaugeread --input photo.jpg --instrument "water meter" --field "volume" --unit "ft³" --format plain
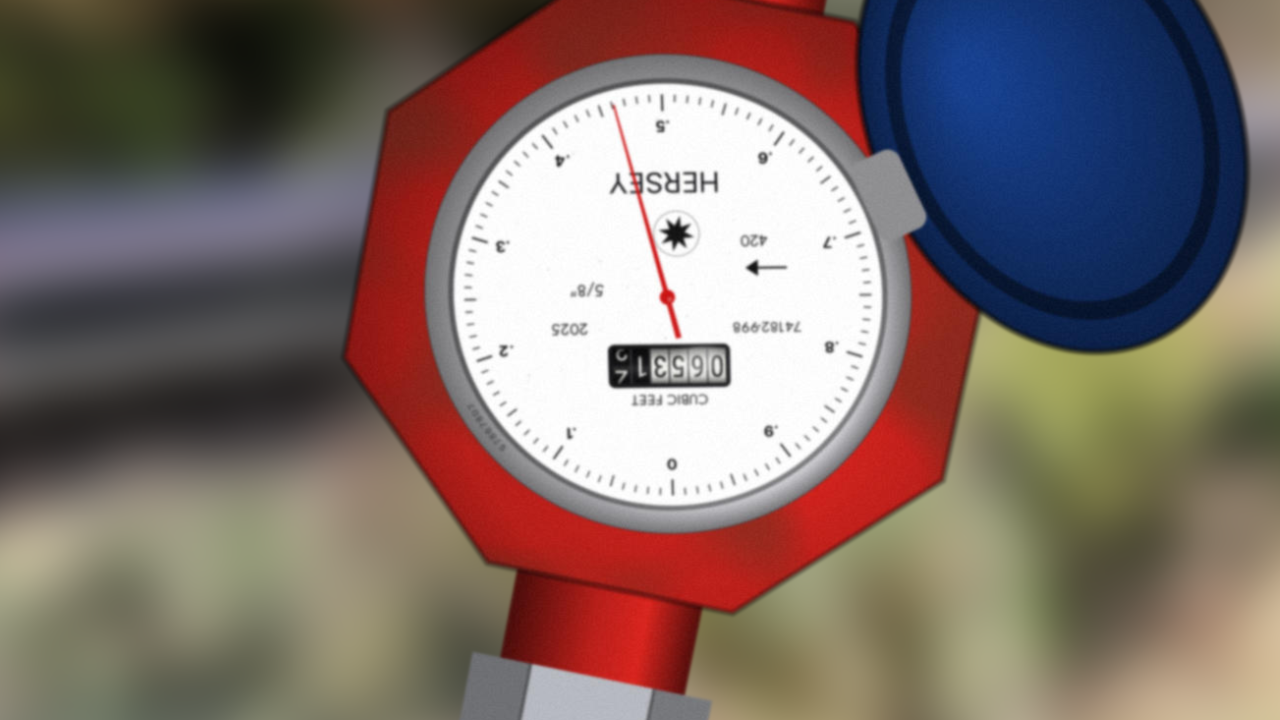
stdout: 65312.46 ft³
